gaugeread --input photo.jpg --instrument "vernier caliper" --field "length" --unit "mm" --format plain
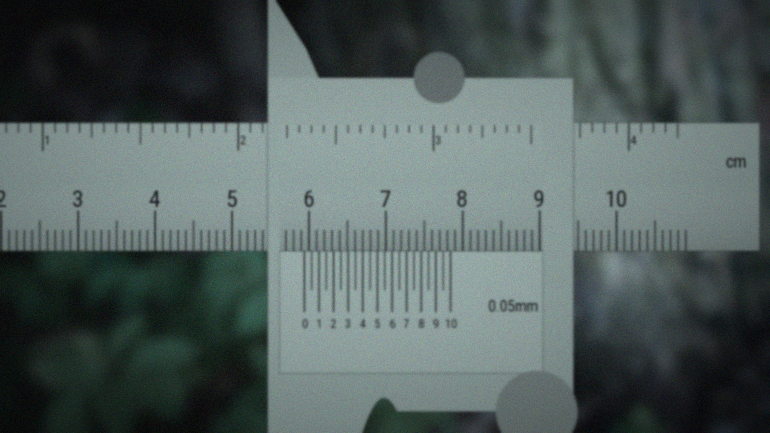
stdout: 59.4 mm
